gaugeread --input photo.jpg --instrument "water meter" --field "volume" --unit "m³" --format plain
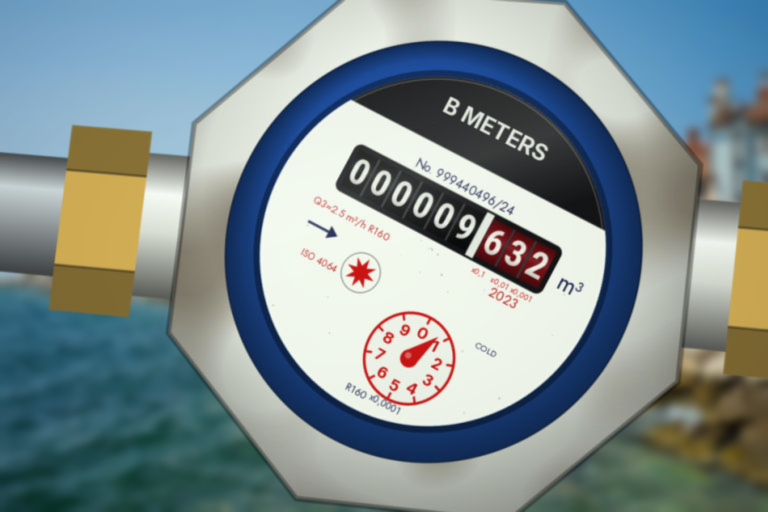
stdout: 9.6320 m³
